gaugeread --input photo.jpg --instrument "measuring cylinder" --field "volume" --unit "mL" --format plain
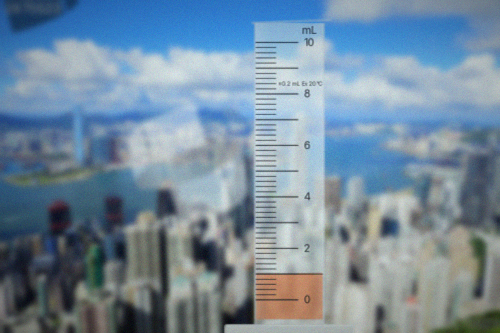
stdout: 1 mL
